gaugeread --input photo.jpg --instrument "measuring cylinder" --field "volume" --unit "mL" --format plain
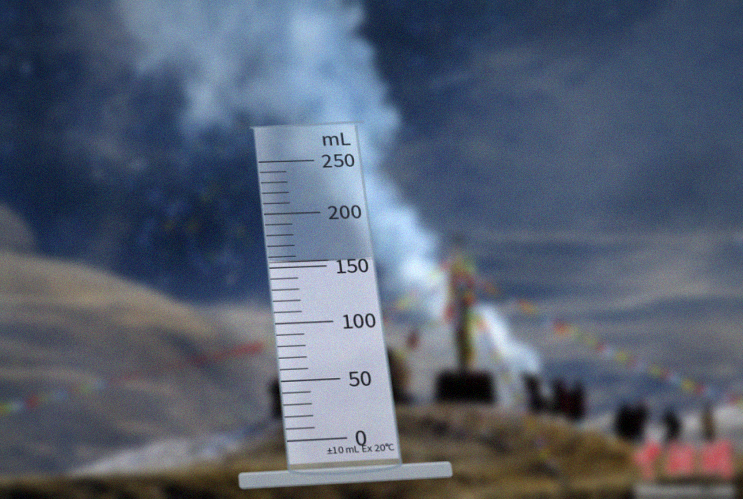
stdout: 155 mL
